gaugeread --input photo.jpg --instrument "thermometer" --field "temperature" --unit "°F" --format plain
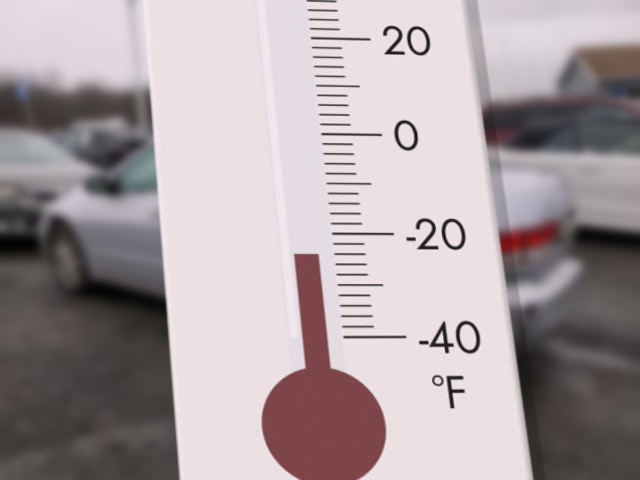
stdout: -24 °F
